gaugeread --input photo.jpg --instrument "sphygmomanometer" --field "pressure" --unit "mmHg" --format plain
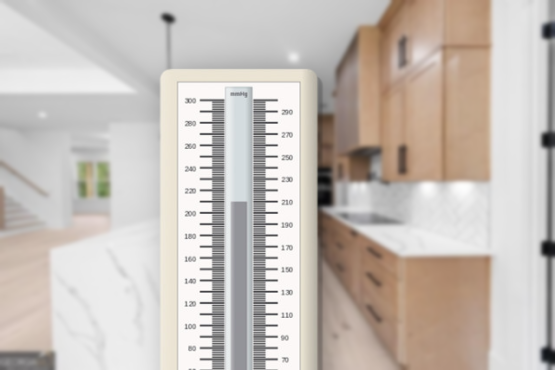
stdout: 210 mmHg
